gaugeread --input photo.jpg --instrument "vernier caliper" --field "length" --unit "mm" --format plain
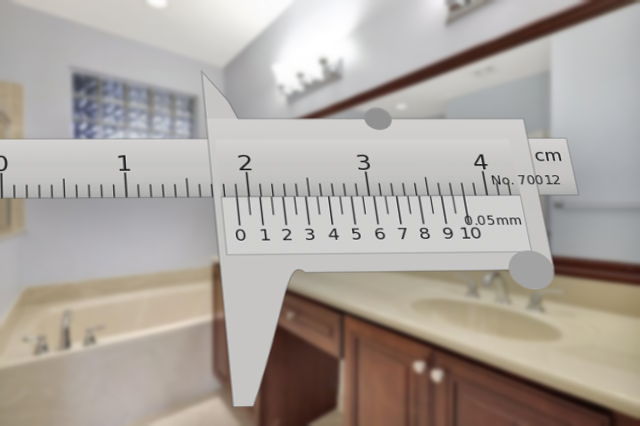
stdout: 19.0 mm
